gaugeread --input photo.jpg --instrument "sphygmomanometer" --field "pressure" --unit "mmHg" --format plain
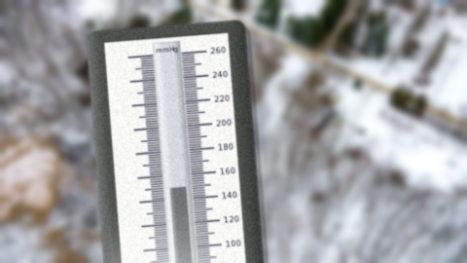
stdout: 150 mmHg
